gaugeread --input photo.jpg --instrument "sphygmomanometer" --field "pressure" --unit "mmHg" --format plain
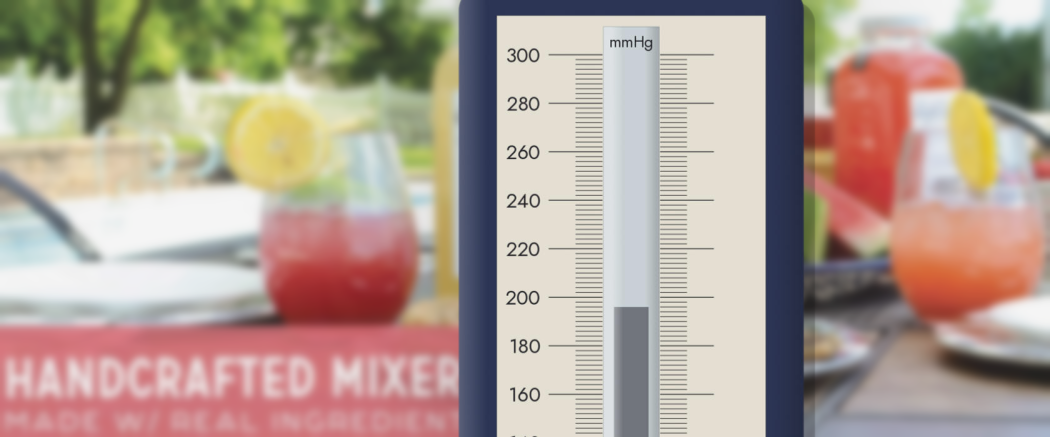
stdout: 196 mmHg
